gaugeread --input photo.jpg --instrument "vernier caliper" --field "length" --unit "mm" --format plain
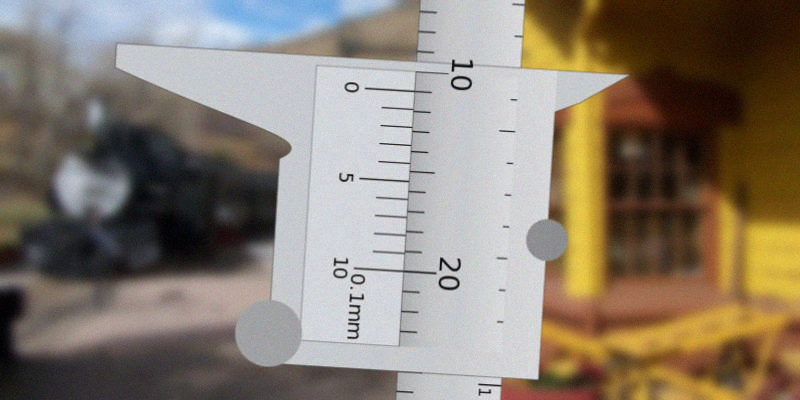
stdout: 11.0 mm
